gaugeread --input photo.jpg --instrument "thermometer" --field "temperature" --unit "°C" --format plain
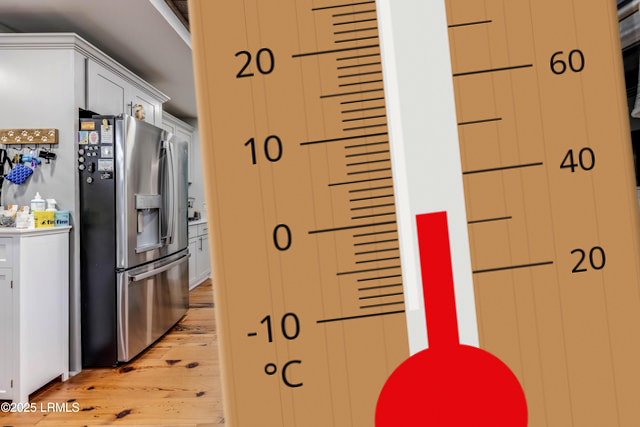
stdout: 0.5 °C
